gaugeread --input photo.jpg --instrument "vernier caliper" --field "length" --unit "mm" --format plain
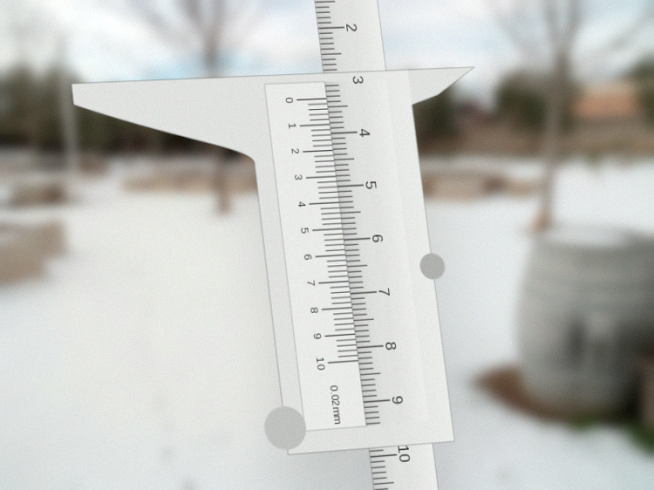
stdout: 33.4 mm
